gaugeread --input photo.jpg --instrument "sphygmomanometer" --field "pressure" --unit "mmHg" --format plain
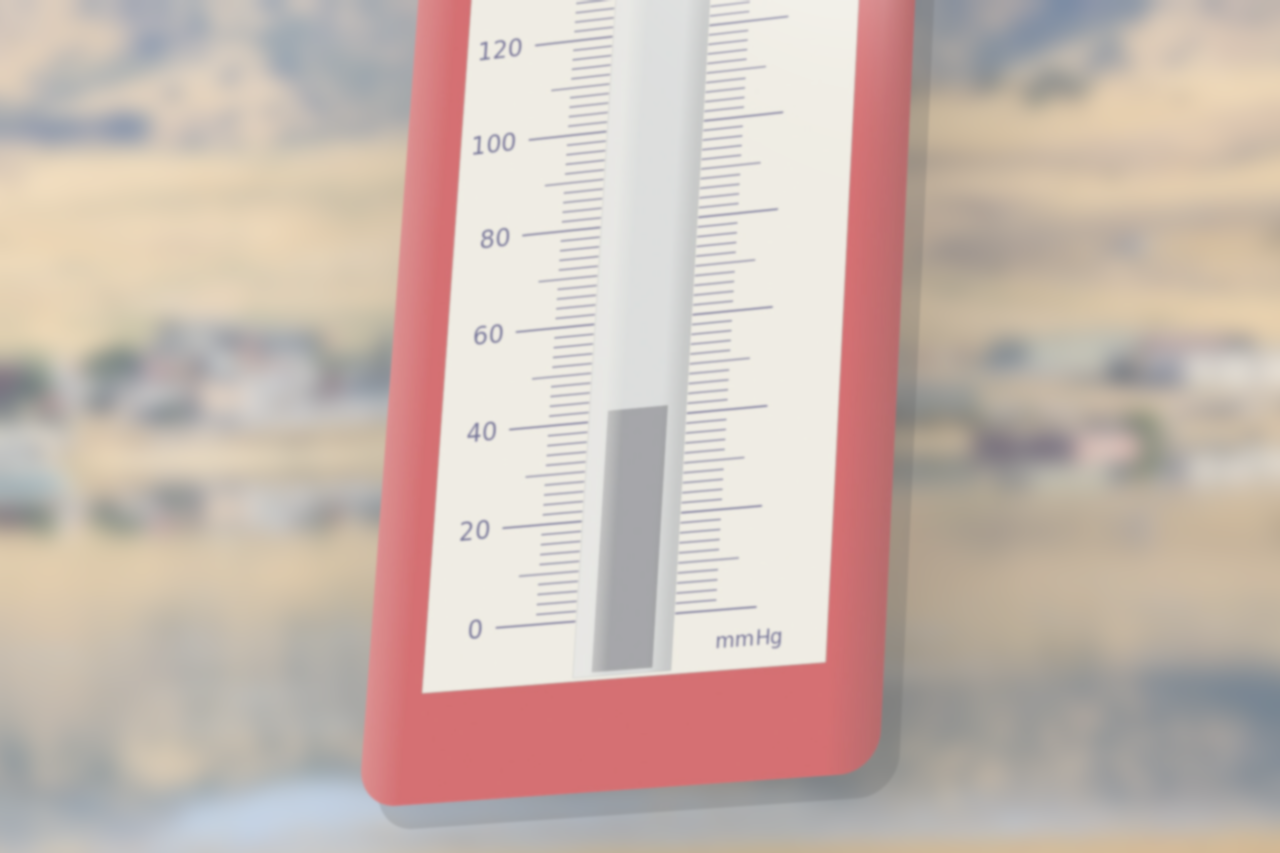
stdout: 42 mmHg
